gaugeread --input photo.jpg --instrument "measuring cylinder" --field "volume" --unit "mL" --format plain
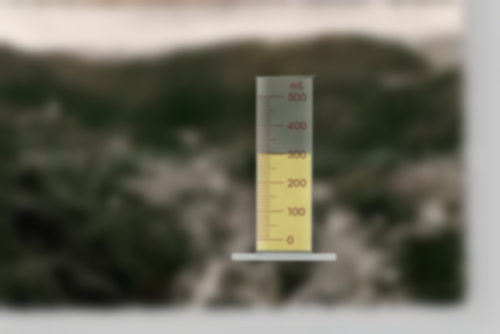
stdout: 300 mL
